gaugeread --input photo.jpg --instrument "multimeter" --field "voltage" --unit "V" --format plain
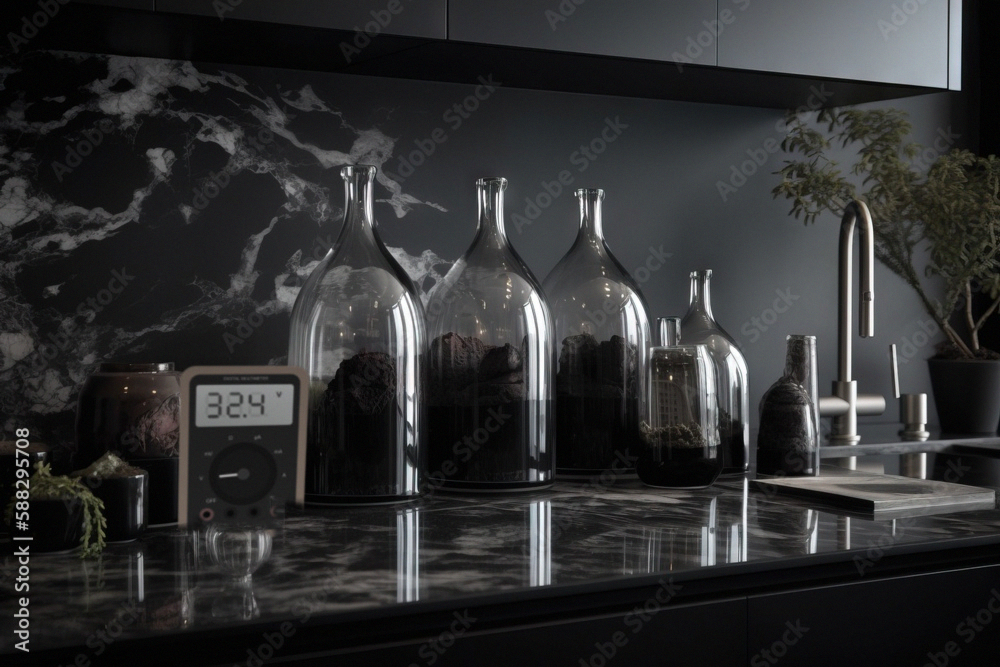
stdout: 32.4 V
